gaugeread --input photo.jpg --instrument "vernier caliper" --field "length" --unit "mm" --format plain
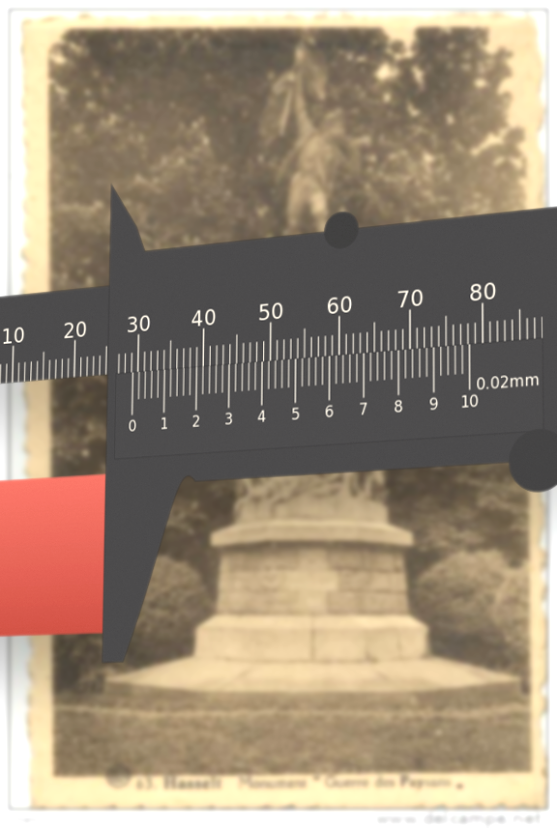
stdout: 29.2 mm
